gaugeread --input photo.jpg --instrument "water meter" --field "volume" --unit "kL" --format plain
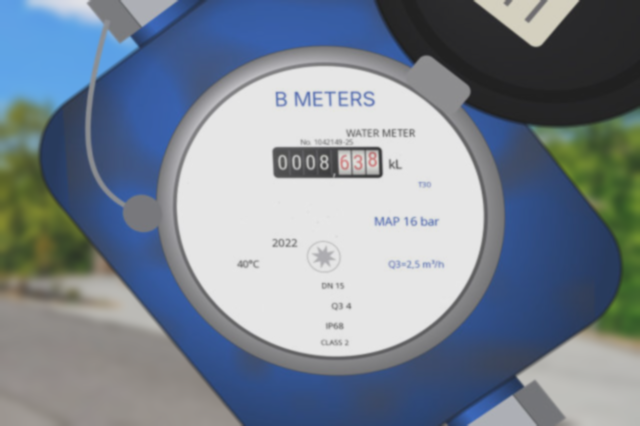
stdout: 8.638 kL
